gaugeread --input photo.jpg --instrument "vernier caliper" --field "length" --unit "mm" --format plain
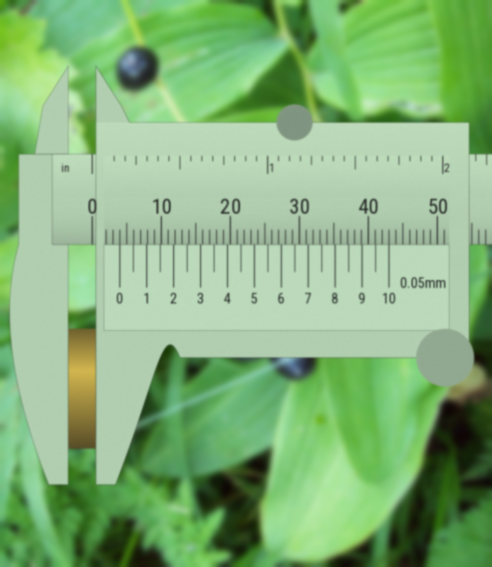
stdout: 4.0 mm
